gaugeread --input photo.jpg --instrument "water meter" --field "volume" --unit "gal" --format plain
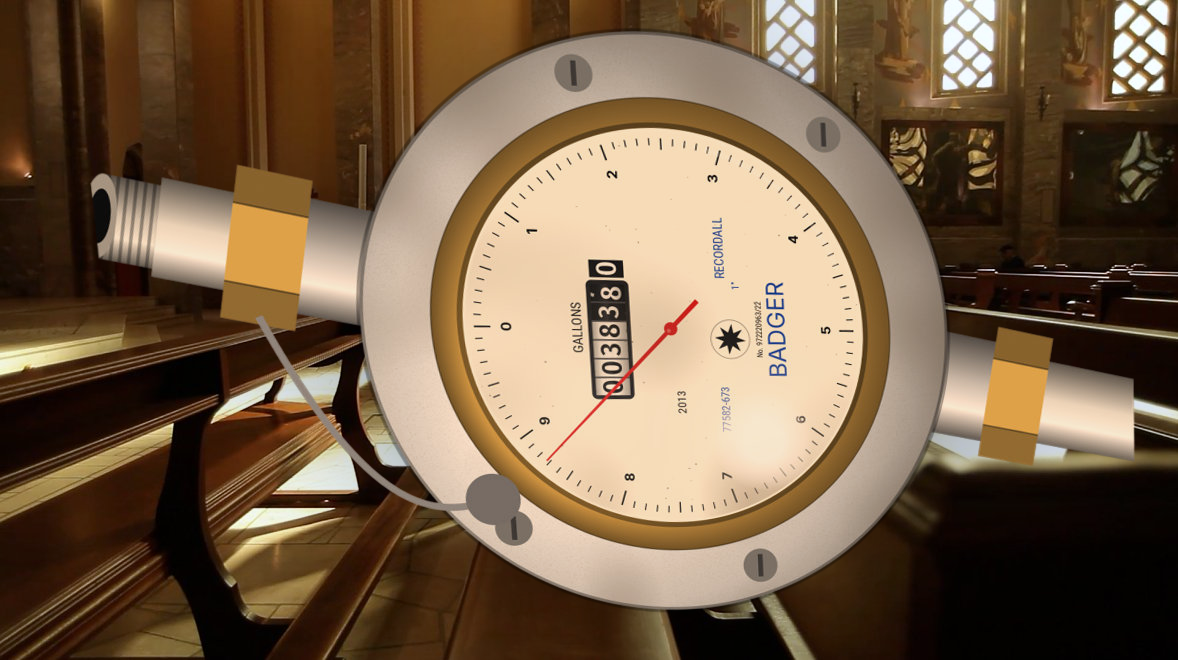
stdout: 38378.7 gal
